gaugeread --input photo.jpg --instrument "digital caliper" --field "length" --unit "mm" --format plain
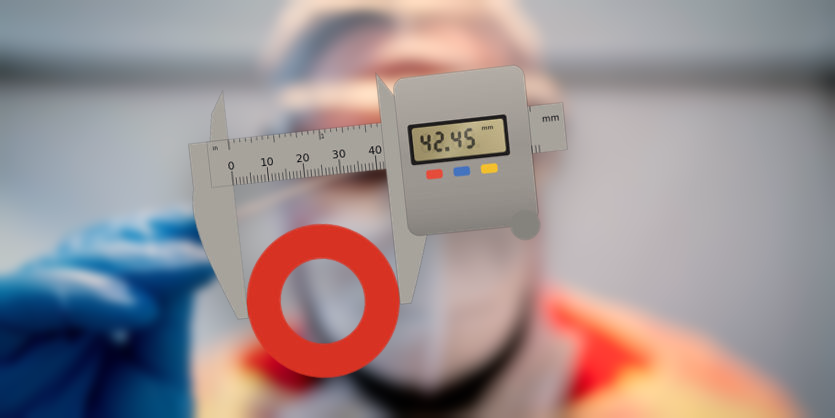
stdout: 42.45 mm
